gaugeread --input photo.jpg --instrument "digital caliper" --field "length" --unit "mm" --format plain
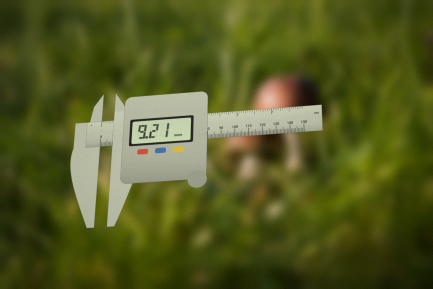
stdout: 9.21 mm
